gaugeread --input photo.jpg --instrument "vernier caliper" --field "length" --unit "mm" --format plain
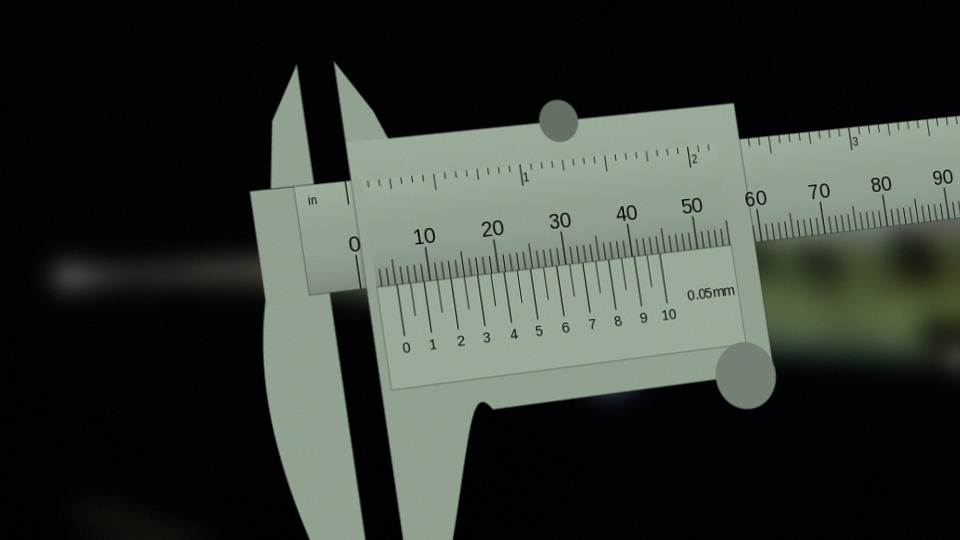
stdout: 5.2 mm
